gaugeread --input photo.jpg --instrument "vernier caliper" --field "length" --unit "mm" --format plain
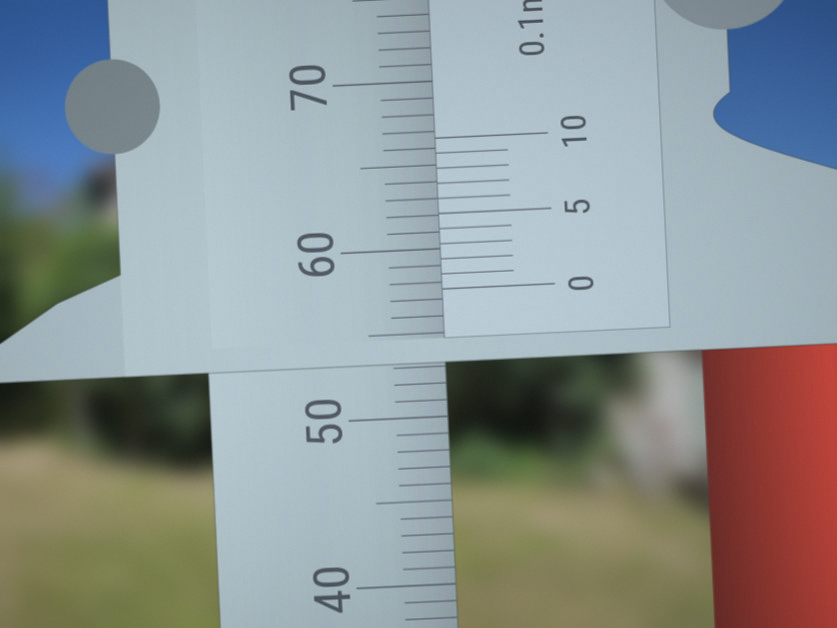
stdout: 57.6 mm
